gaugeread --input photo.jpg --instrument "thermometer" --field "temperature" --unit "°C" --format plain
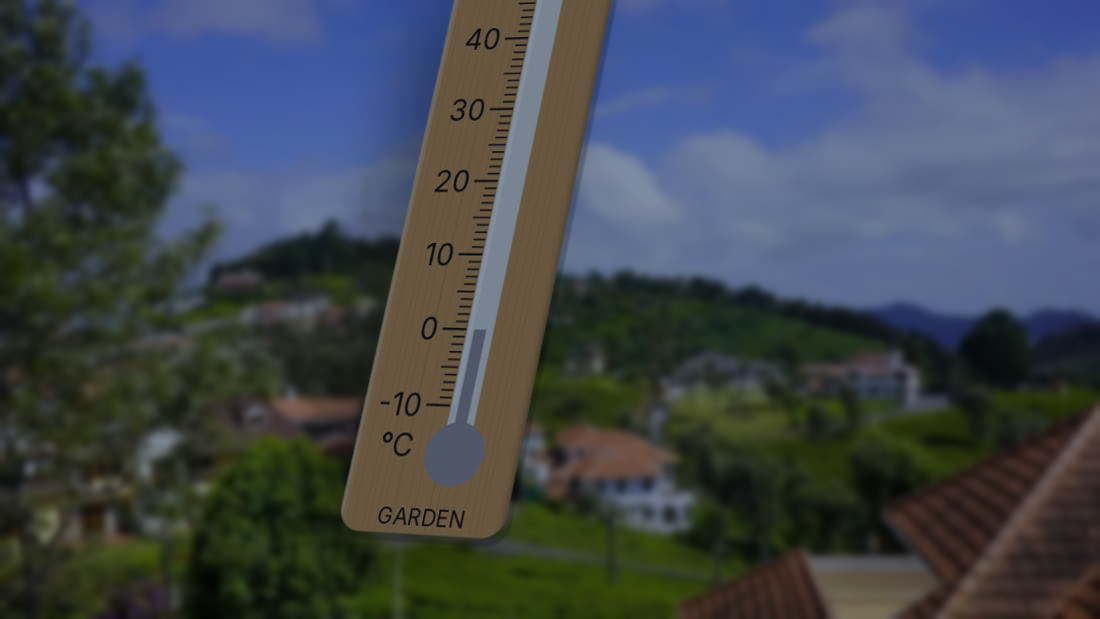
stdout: 0 °C
